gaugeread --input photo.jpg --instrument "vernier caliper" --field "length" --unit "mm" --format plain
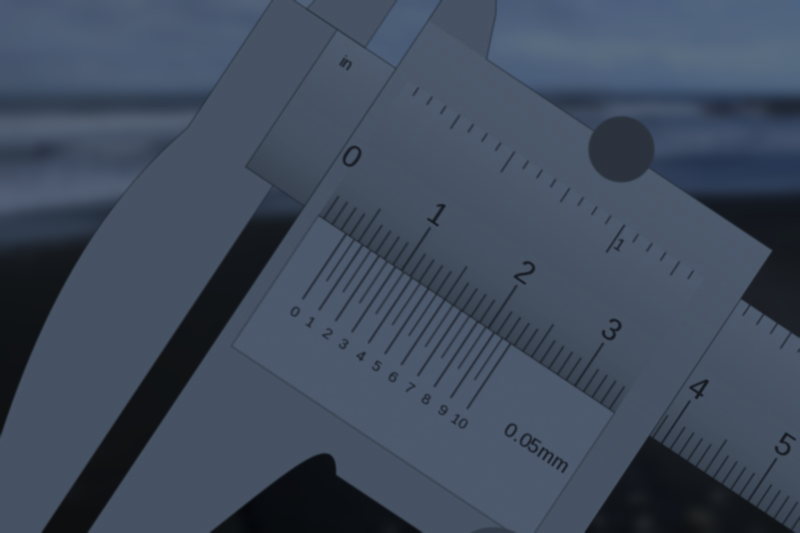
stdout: 3.6 mm
